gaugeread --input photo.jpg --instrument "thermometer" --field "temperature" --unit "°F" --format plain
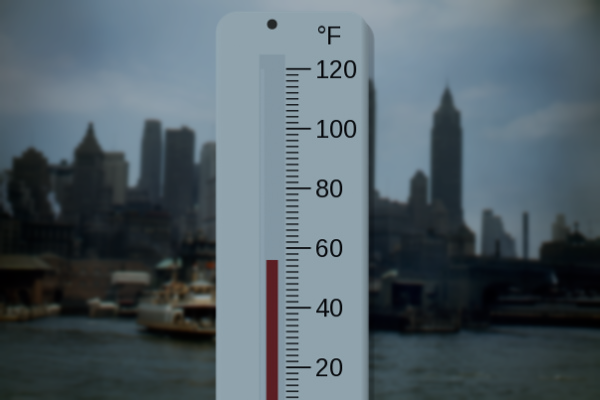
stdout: 56 °F
